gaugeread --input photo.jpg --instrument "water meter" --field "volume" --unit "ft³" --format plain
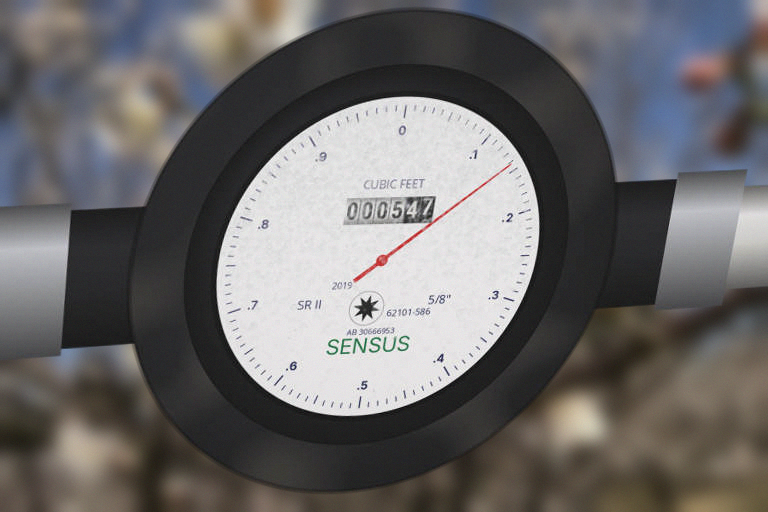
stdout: 547.14 ft³
